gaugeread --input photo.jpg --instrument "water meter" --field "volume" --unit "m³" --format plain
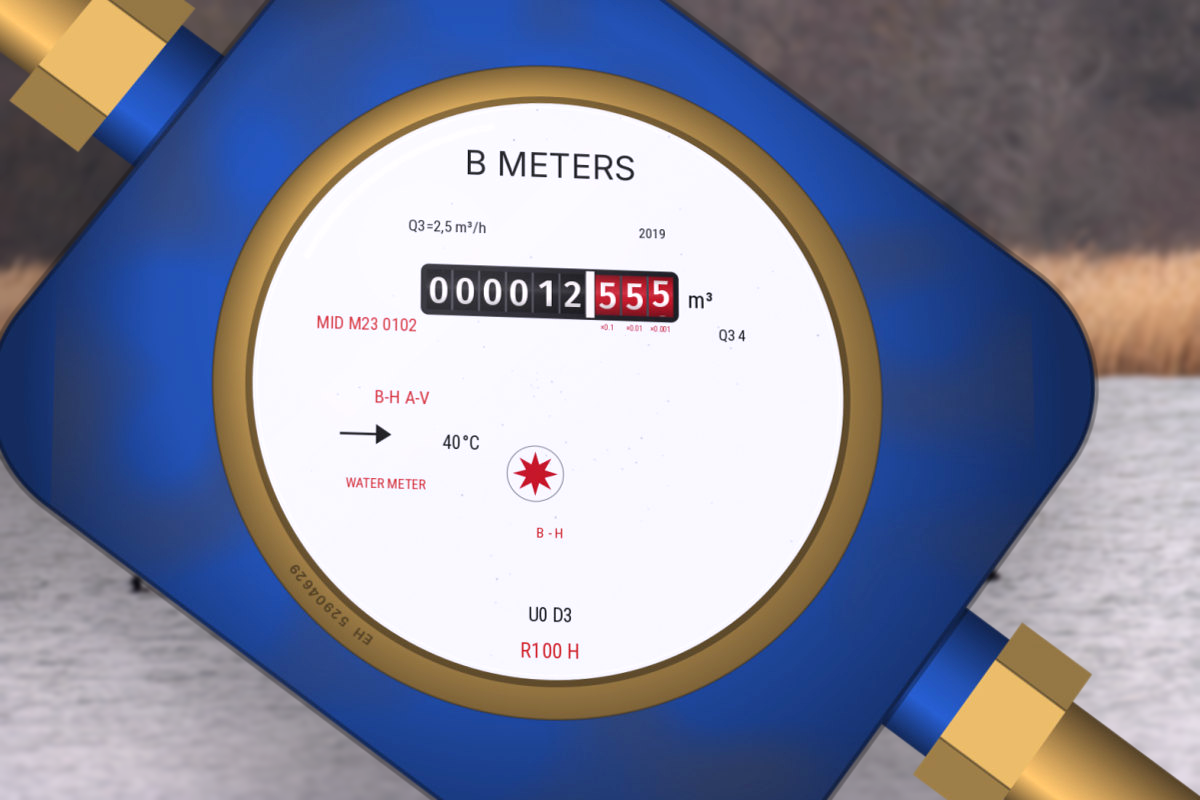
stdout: 12.555 m³
